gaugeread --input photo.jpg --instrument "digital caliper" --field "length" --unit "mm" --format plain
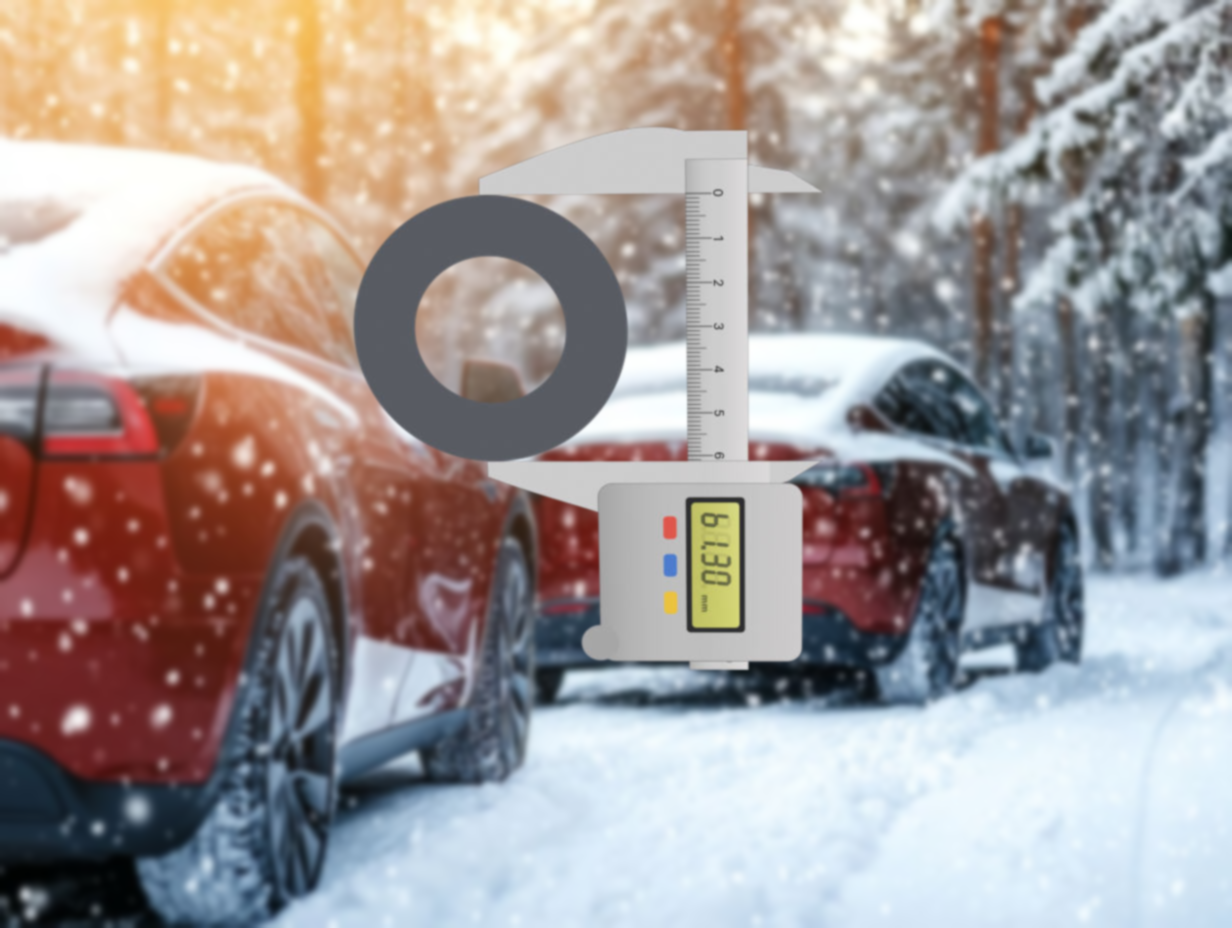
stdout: 61.30 mm
